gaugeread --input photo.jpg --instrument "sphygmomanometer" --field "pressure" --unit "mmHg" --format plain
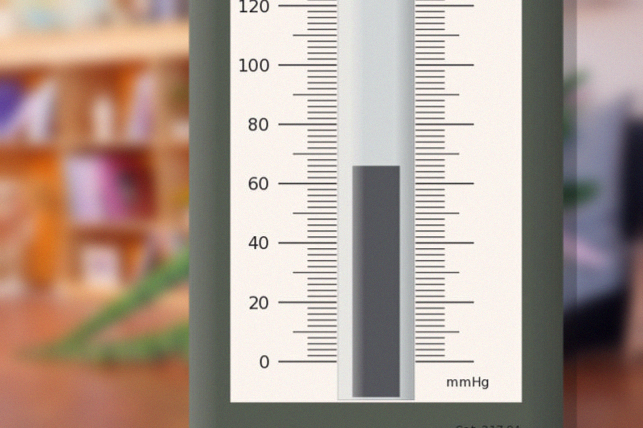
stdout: 66 mmHg
